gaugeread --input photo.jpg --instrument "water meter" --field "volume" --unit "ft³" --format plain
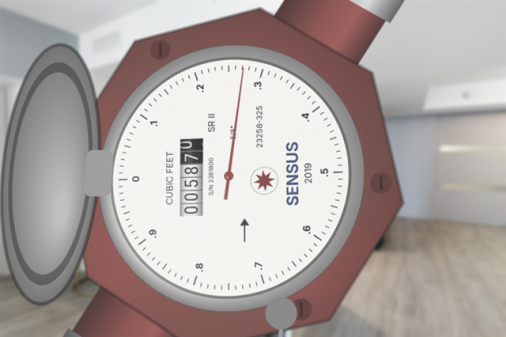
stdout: 5870.27 ft³
